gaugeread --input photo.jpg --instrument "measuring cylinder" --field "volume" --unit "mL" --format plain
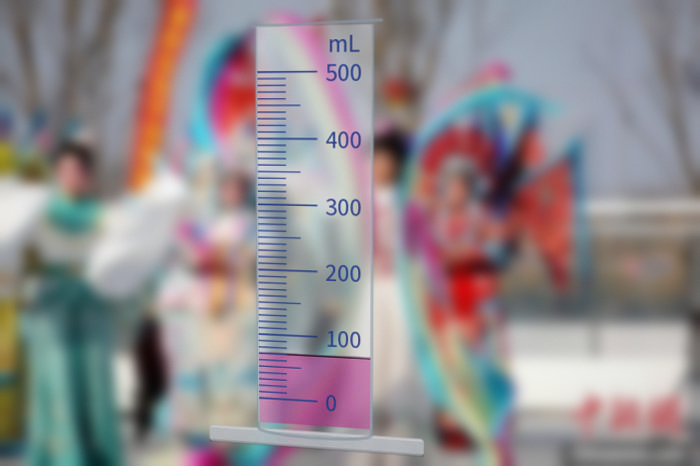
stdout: 70 mL
